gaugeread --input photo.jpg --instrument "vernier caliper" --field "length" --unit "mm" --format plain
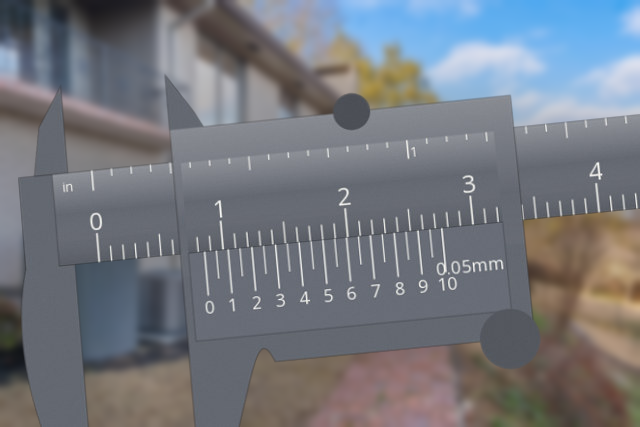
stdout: 8.5 mm
